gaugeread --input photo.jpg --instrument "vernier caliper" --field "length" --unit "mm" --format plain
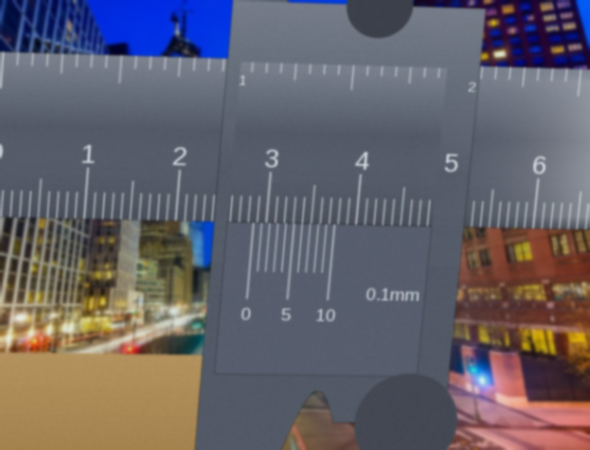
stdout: 28.6 mm
